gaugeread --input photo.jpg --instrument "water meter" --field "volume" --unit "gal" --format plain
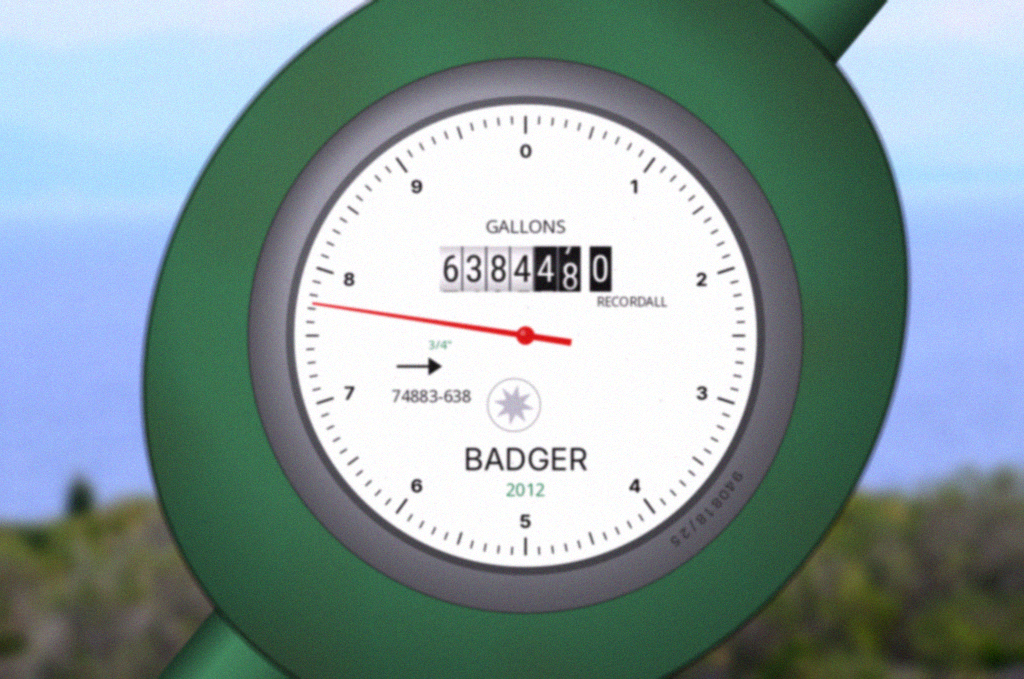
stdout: 6384477.7 gal
